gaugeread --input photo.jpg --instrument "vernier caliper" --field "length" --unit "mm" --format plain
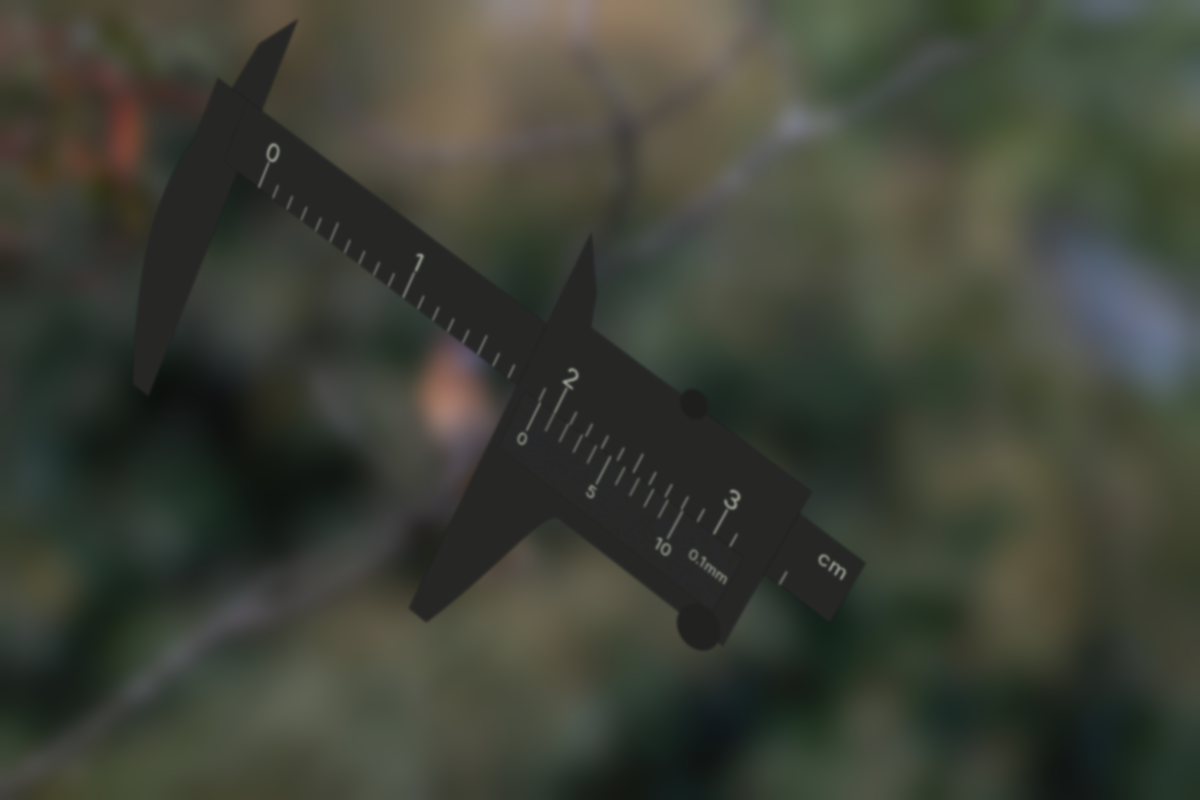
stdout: 19.1 mm
